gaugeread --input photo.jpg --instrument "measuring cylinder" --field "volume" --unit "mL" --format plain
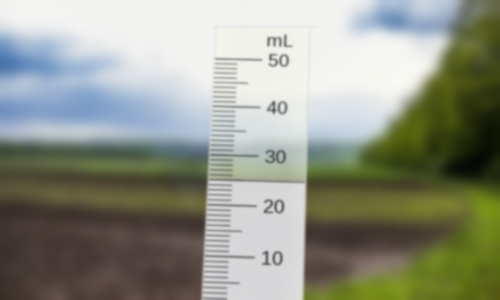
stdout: 25 mL
